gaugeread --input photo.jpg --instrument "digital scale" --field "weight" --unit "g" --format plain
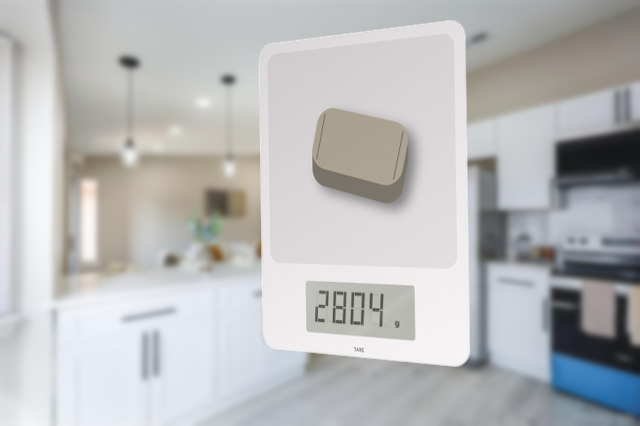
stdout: 2804 g
